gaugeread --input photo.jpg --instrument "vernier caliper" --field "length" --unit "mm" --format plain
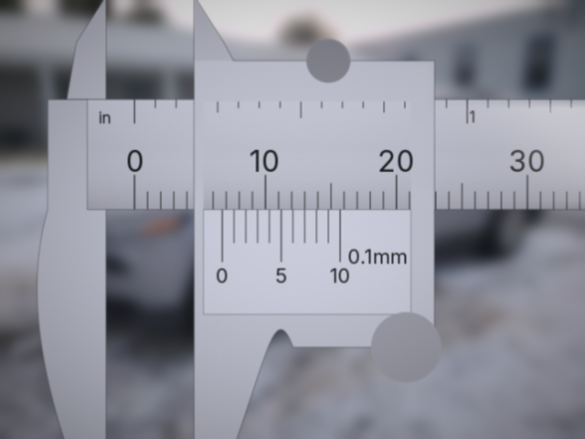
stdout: 6.7 mm
